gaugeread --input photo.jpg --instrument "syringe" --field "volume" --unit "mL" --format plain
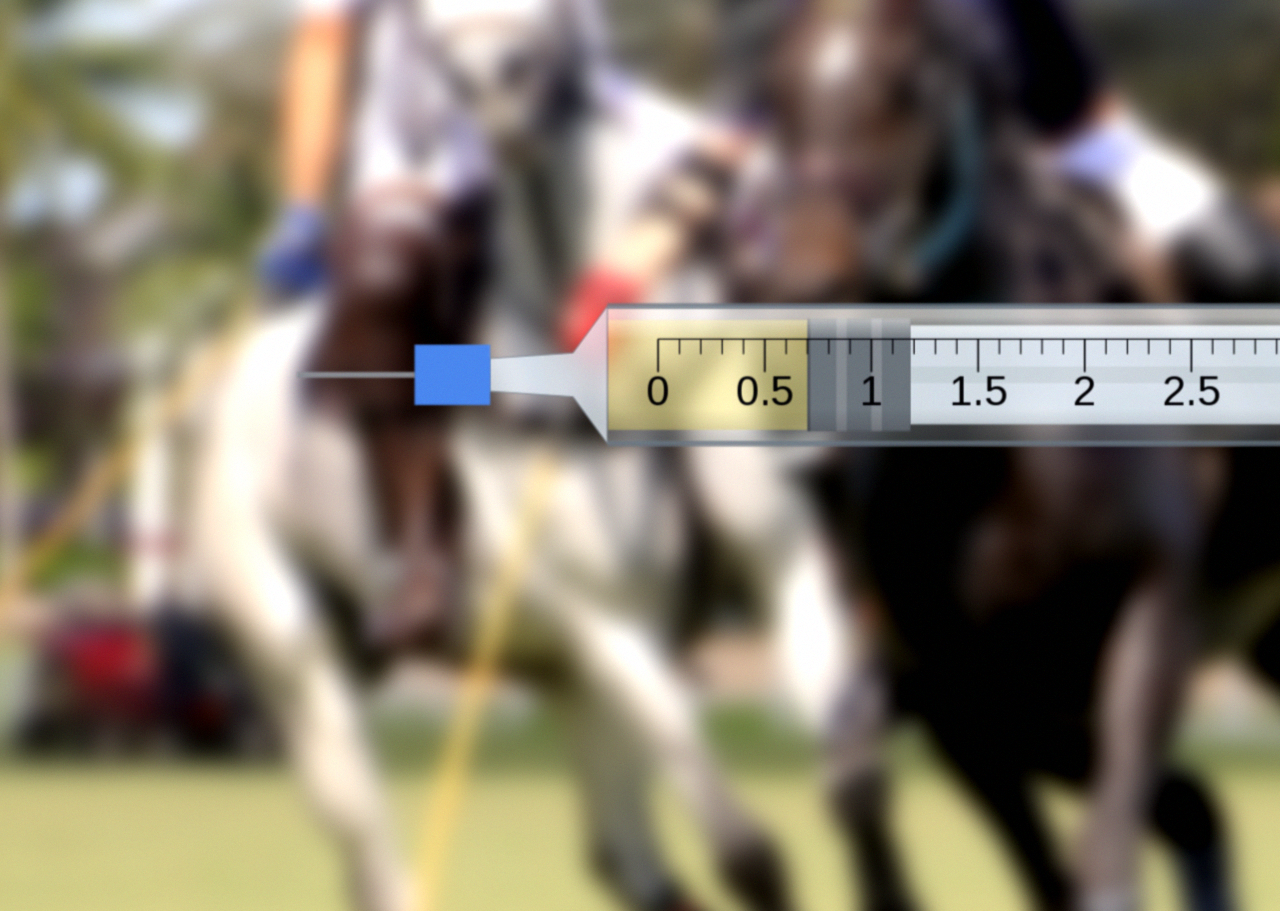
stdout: 0.7 mL
